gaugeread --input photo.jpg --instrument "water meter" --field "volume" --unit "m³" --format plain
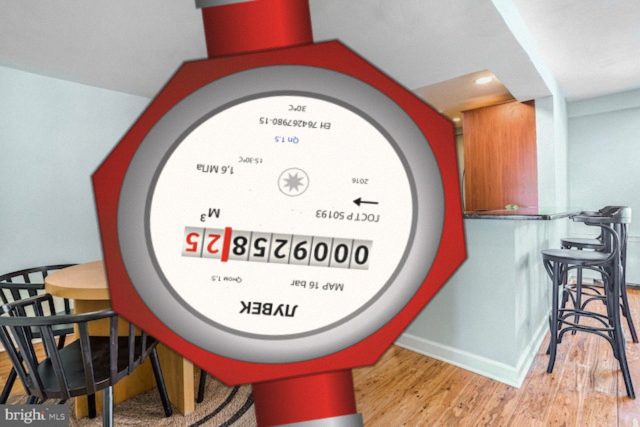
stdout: 9258.25 m³
